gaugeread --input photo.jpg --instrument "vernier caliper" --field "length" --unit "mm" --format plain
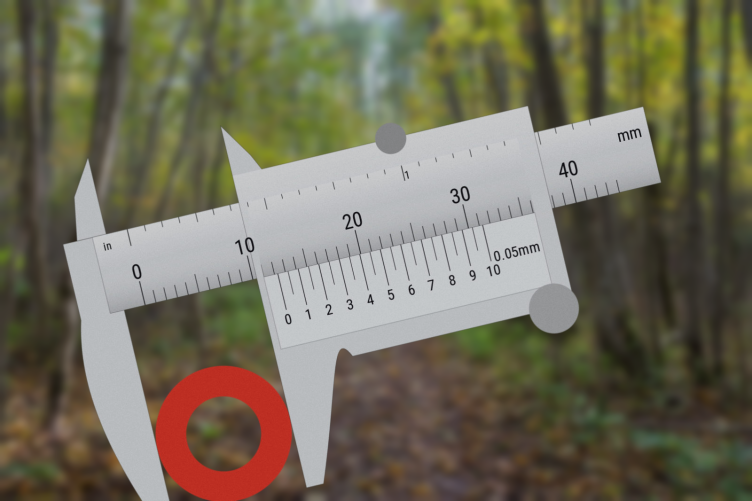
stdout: 12.3 mm
